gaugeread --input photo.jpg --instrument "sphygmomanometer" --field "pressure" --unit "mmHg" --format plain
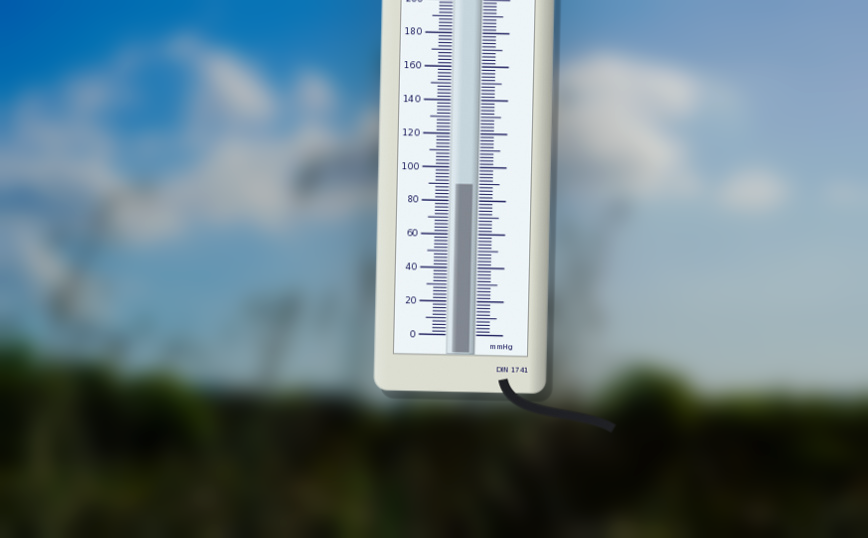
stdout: 90 mmHg
